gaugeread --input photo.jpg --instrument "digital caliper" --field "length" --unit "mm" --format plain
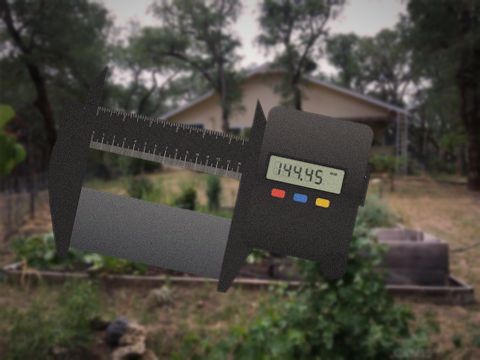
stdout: 144.45 mm
